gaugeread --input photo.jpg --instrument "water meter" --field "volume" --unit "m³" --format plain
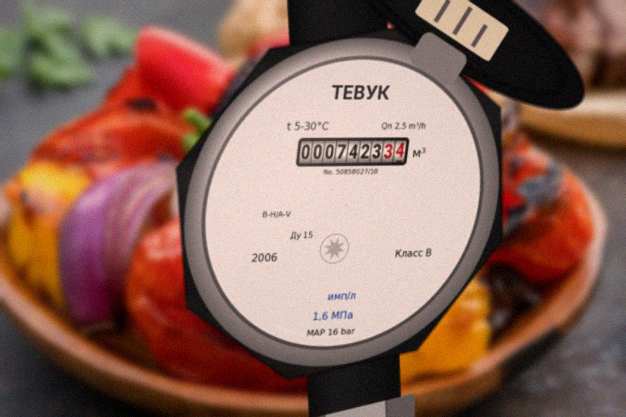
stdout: 7423.34 m³
